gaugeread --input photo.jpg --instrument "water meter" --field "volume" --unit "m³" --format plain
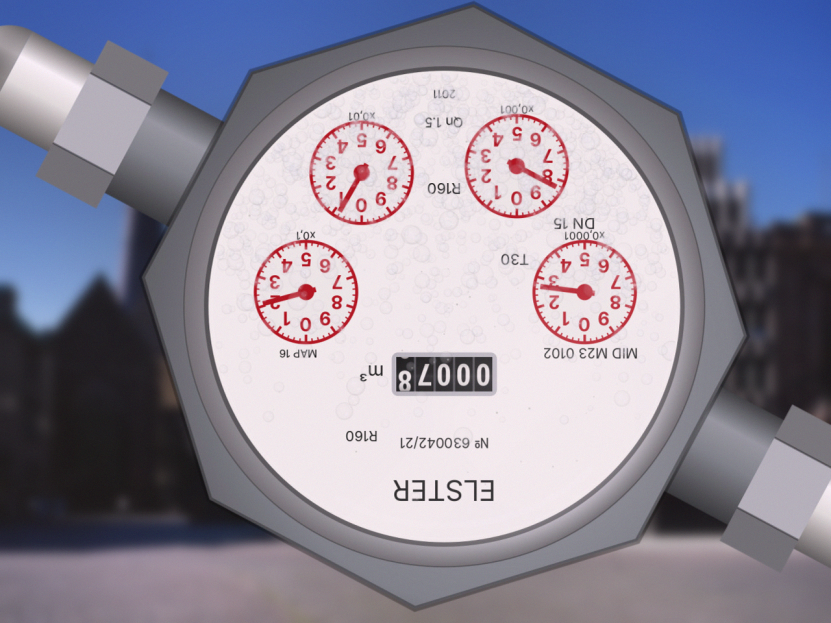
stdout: 78.2082 m³
